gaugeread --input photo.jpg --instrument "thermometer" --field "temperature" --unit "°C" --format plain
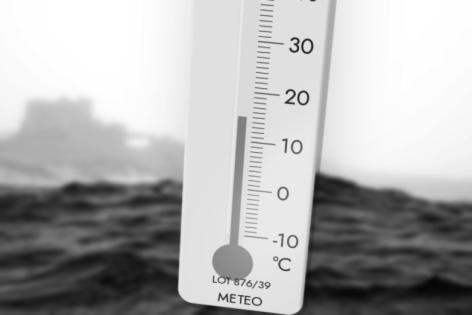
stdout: 15 °C
